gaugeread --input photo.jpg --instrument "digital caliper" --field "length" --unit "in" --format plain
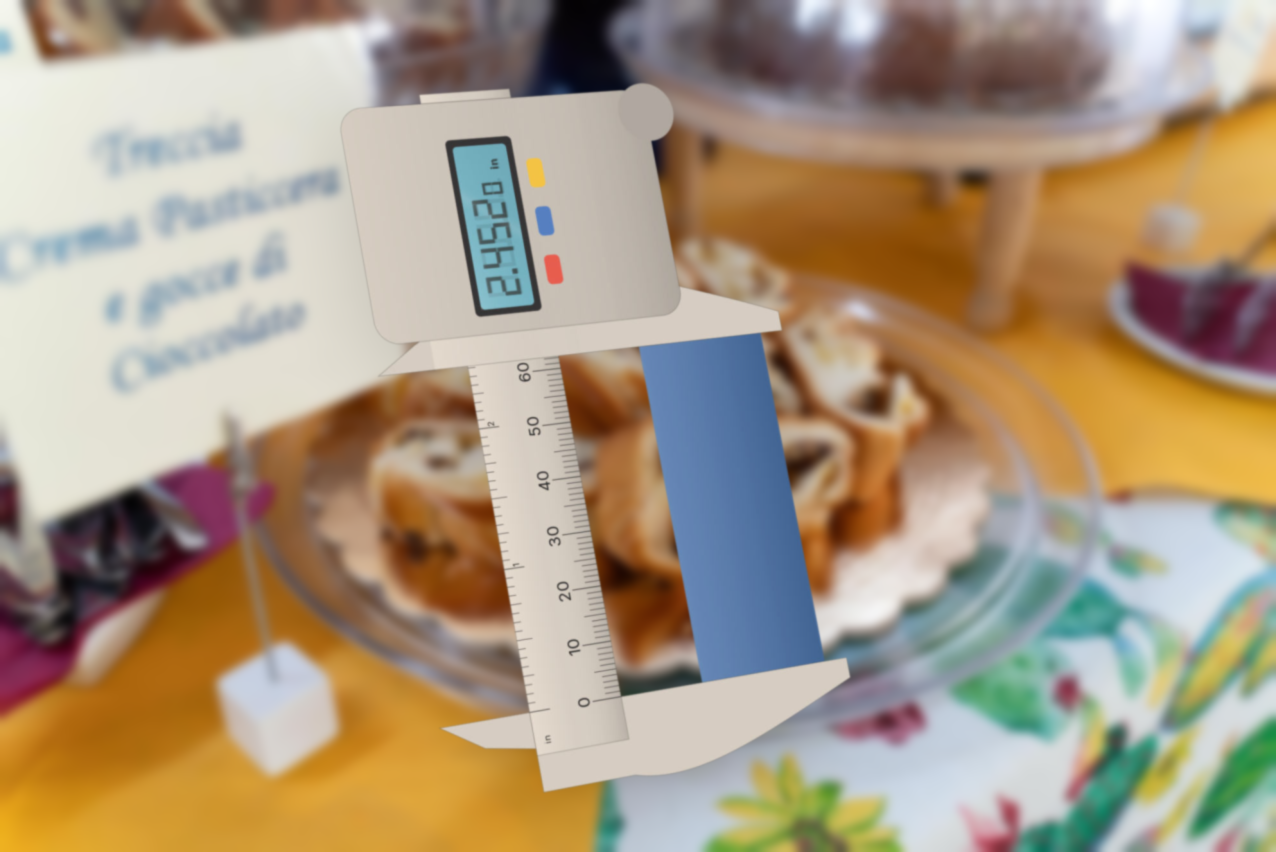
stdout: 2.4520 in
